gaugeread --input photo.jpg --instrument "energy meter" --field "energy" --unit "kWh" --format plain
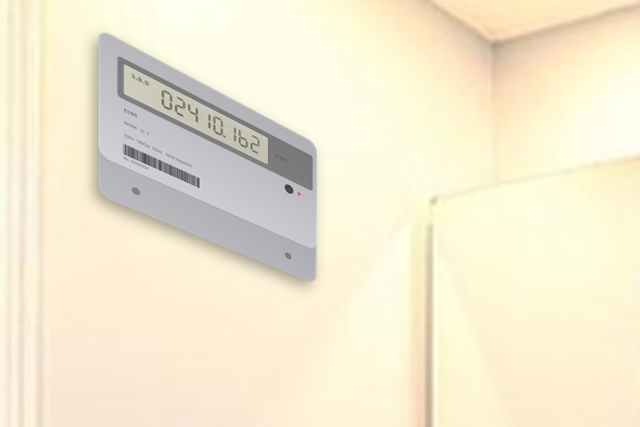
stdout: 2410.162 kWh
